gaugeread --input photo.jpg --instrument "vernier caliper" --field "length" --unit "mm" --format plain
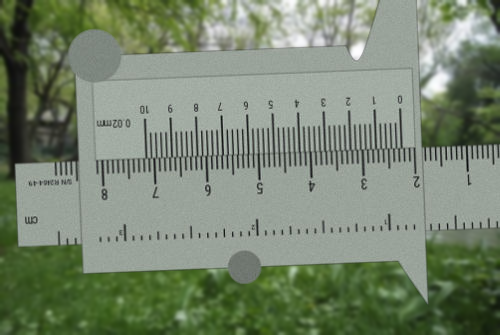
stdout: 22.5 mm
